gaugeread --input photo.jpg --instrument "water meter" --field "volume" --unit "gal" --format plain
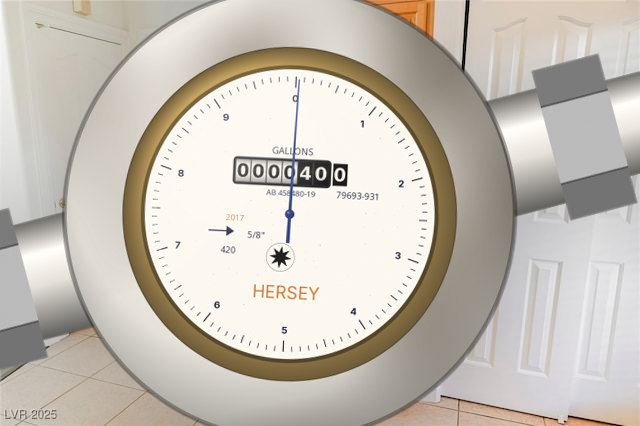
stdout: 400.0 gal
